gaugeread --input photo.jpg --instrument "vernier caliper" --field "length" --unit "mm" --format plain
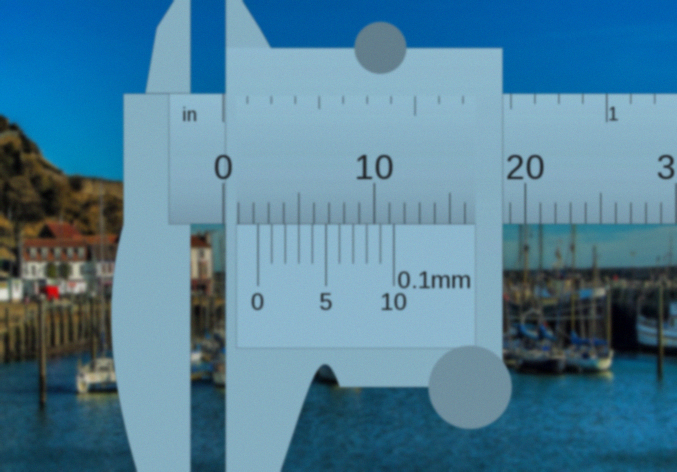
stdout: 2.3 mm
